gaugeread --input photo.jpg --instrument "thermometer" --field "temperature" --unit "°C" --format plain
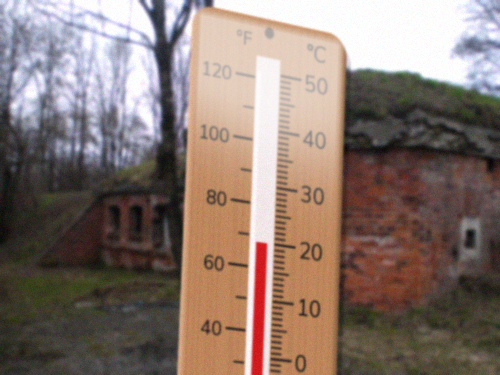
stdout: 20 °C
